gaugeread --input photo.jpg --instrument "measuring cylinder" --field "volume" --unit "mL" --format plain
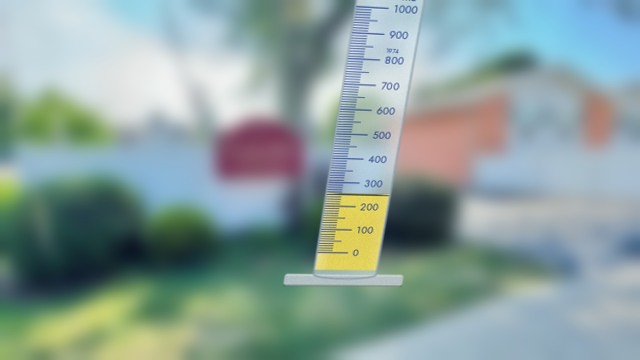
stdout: 250 mL
